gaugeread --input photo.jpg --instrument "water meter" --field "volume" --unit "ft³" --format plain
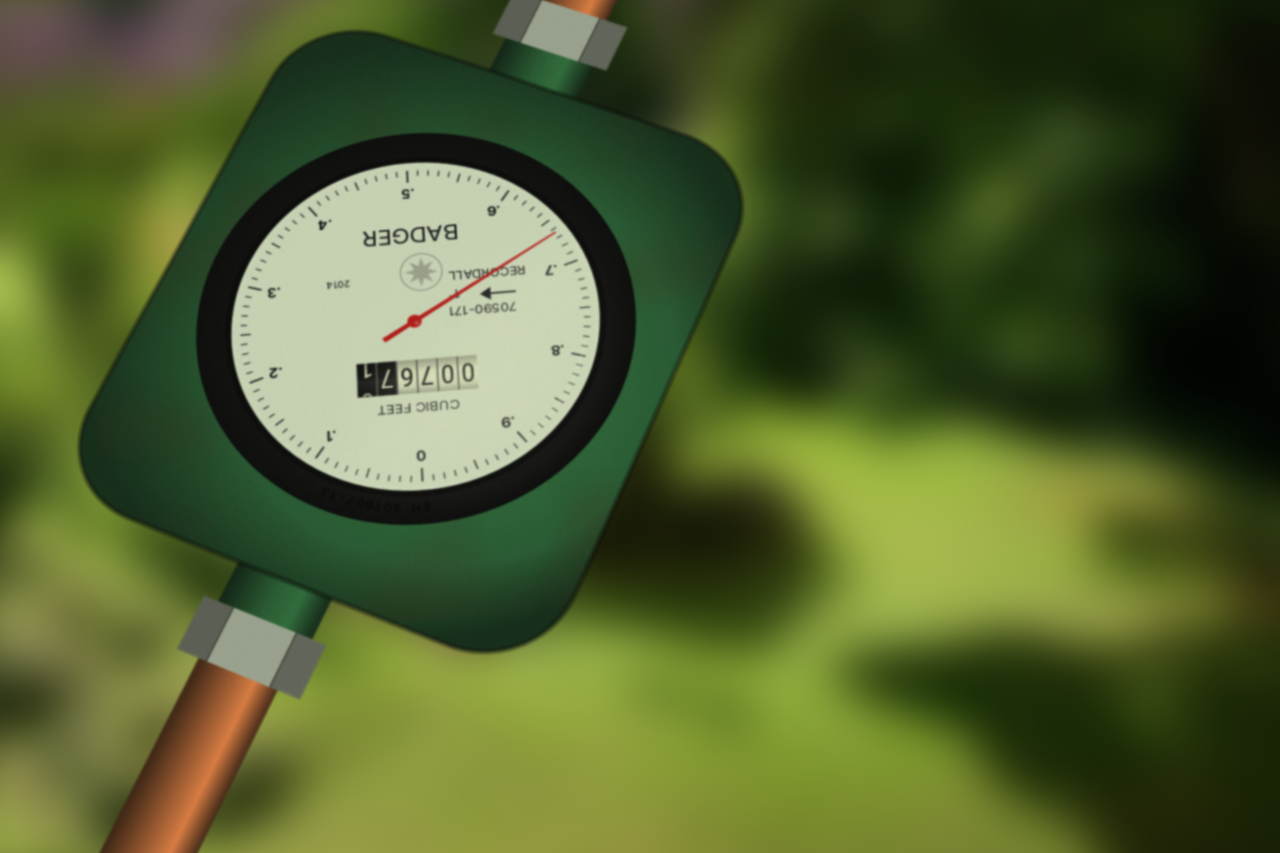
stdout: 7670.66 ft³
